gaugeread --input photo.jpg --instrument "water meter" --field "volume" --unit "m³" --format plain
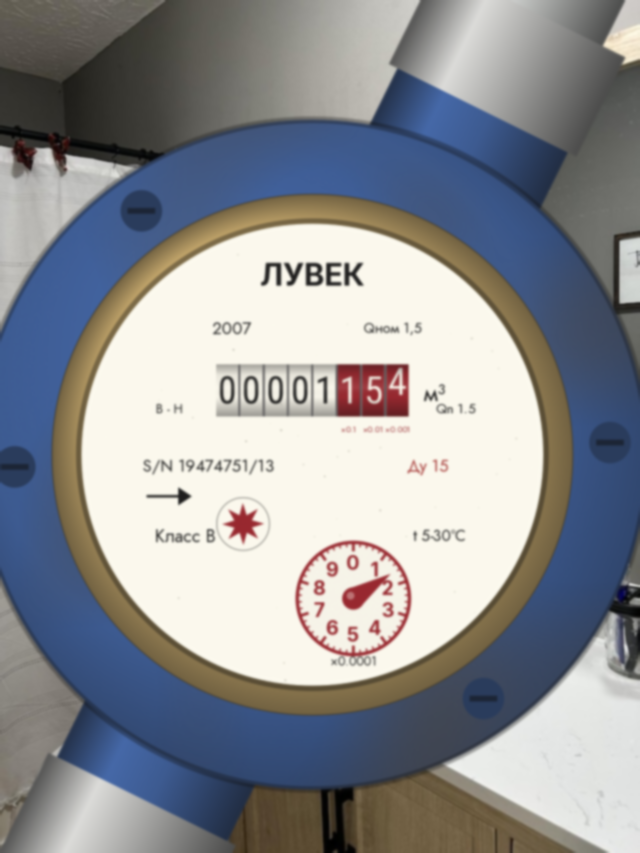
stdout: 1.1541 m³
